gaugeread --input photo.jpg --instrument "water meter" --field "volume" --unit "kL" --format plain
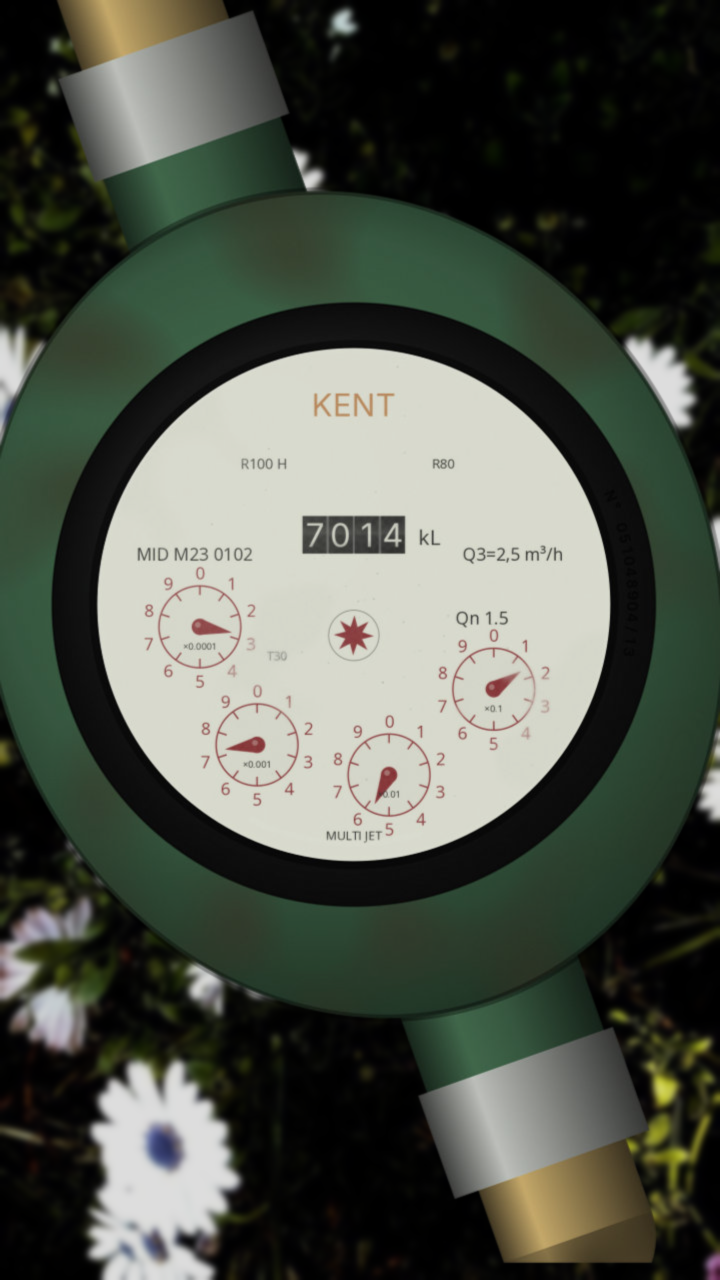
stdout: 7014.1572 kL
